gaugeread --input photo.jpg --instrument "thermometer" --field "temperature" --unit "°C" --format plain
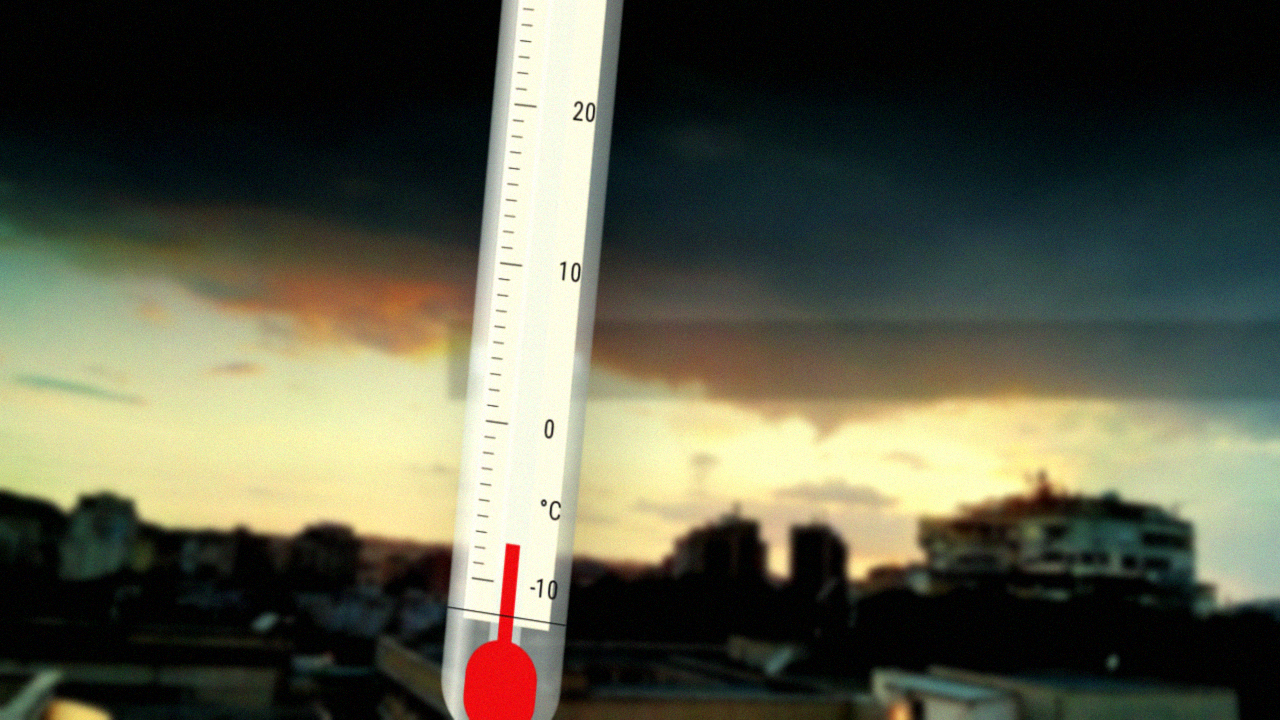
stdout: -7.5 °C
